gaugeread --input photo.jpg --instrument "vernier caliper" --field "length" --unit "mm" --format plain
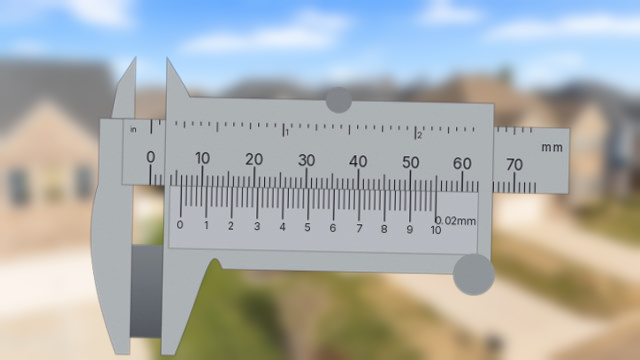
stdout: 6.0 mm
